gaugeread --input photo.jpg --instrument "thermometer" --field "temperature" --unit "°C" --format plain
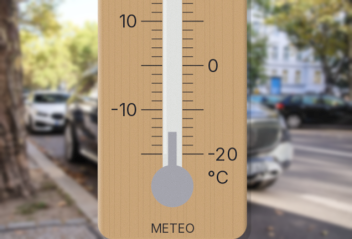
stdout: -15 °C
